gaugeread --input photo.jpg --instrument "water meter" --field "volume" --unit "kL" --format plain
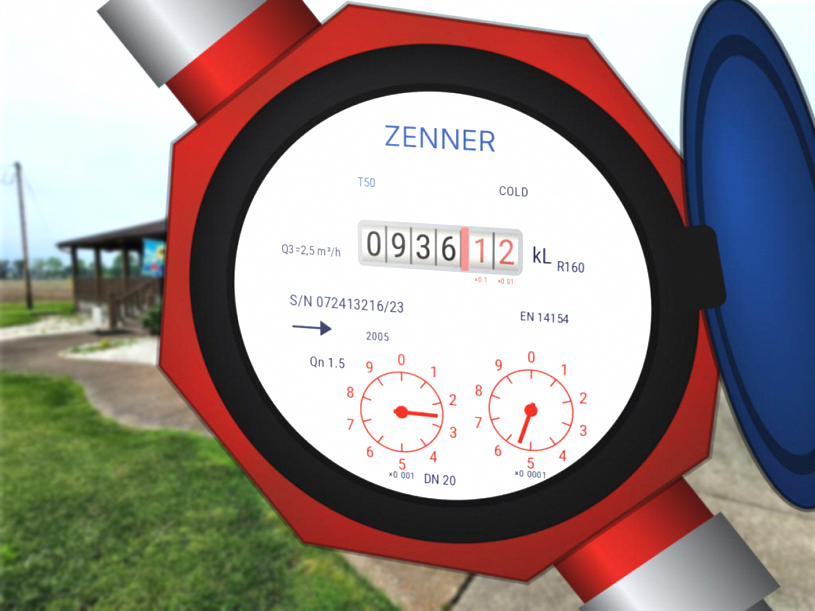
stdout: 936.1225 kL
